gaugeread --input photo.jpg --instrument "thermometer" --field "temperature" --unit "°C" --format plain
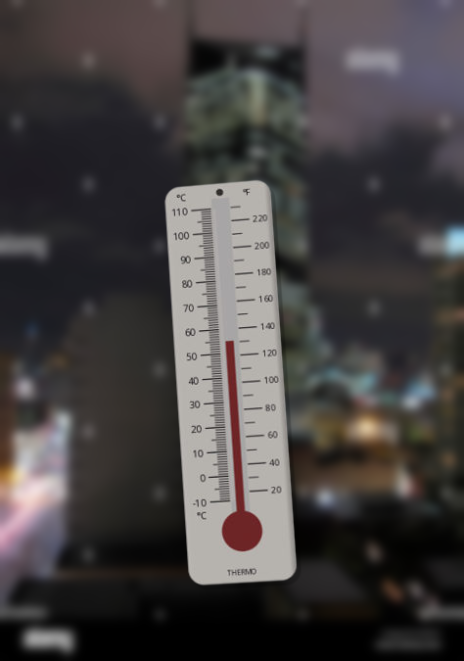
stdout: 55 °C
